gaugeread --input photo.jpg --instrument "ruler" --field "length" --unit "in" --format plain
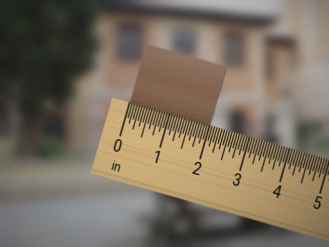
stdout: 2 in
